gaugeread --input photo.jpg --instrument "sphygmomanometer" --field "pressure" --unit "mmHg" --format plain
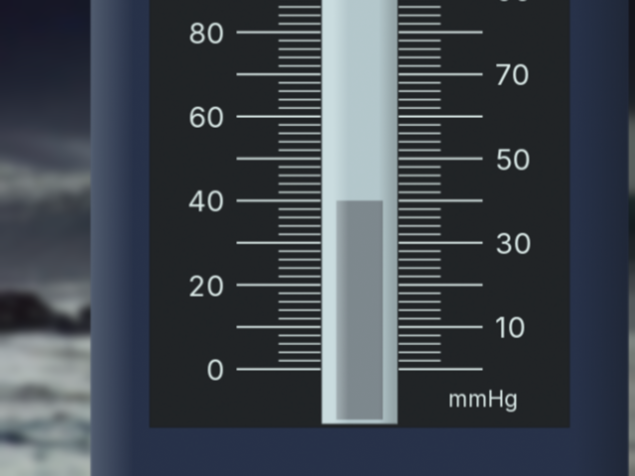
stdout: 40 mmHg
